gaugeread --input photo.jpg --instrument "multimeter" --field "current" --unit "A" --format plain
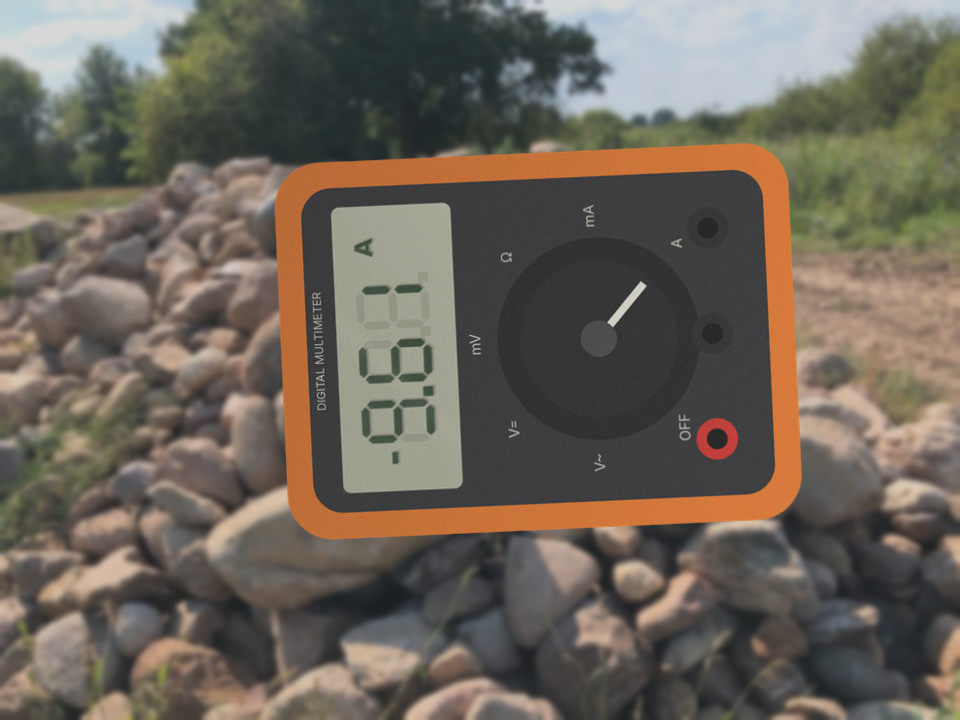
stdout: -9.61 A
